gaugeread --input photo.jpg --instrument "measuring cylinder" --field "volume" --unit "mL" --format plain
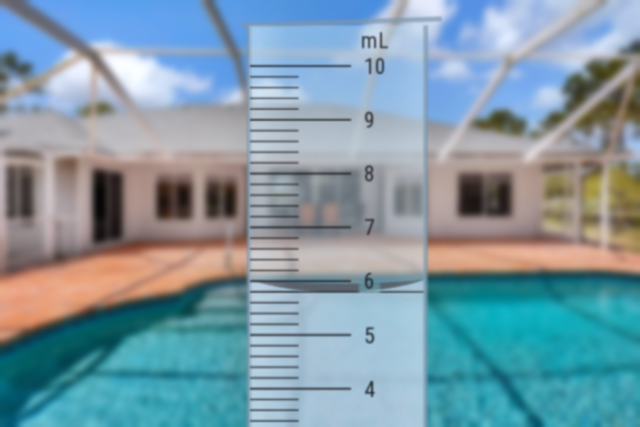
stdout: 5.8 mL
